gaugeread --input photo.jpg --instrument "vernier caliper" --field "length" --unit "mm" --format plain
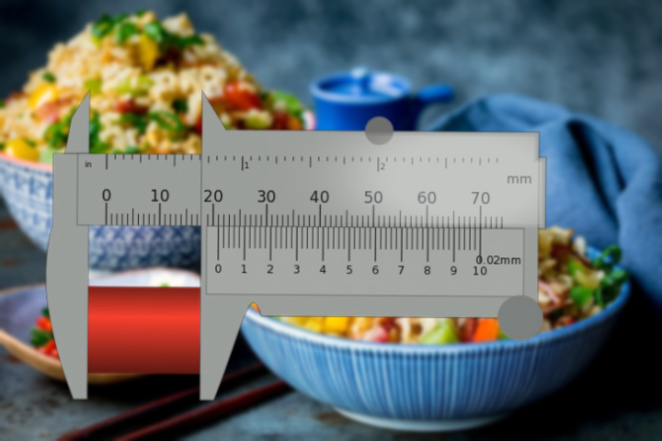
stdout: 21.0 mm
